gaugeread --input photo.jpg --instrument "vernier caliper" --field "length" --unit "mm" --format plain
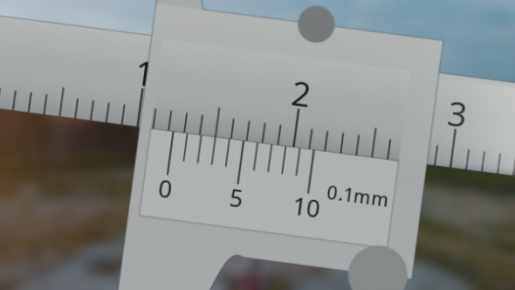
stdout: 12.3 mm
